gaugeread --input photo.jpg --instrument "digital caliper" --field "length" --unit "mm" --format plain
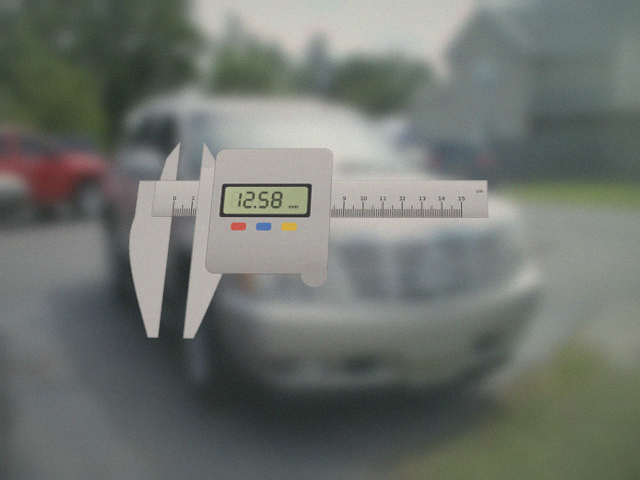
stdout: 12.58 mm
